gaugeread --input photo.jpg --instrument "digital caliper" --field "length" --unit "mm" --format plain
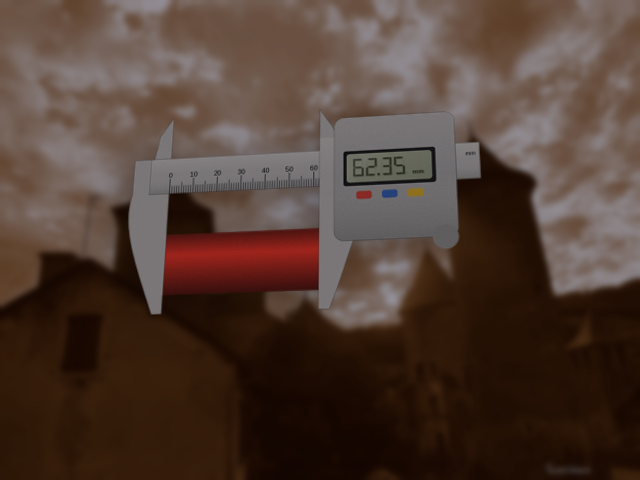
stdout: 62.35 mm
